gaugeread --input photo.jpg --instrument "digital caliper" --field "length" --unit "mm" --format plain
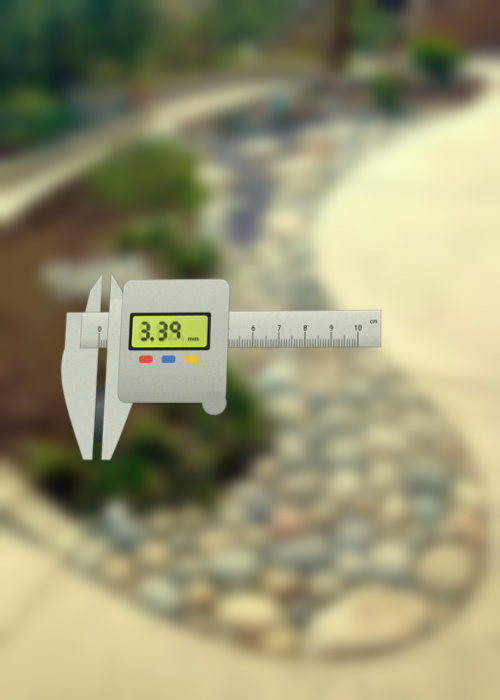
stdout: 3.39 mm
